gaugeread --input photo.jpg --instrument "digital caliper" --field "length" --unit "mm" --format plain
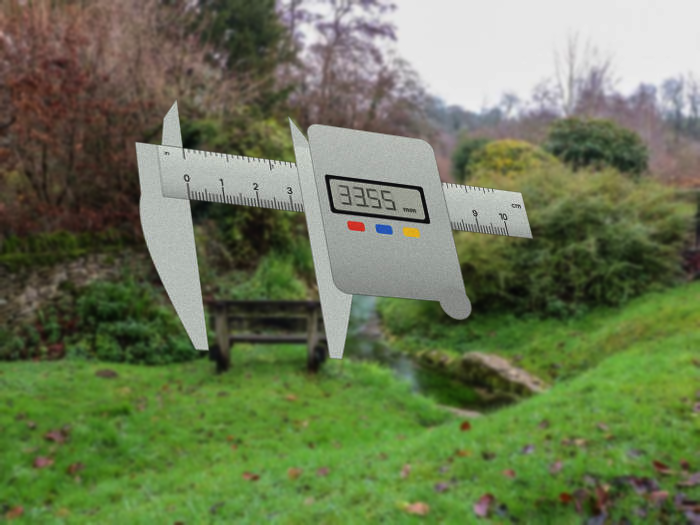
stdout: 33.55 mm
